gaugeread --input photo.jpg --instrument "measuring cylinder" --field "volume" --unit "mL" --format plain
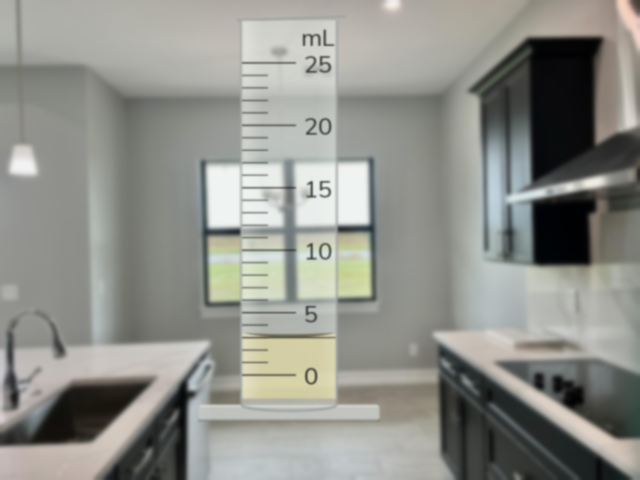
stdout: 3 mL
